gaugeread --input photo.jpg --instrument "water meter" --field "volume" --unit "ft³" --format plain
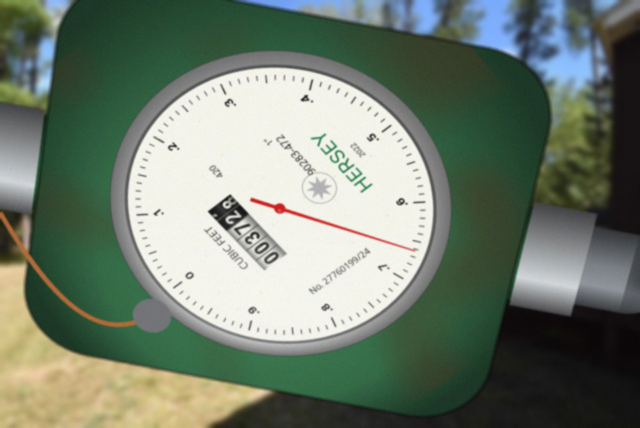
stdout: 3727.66 ft³
